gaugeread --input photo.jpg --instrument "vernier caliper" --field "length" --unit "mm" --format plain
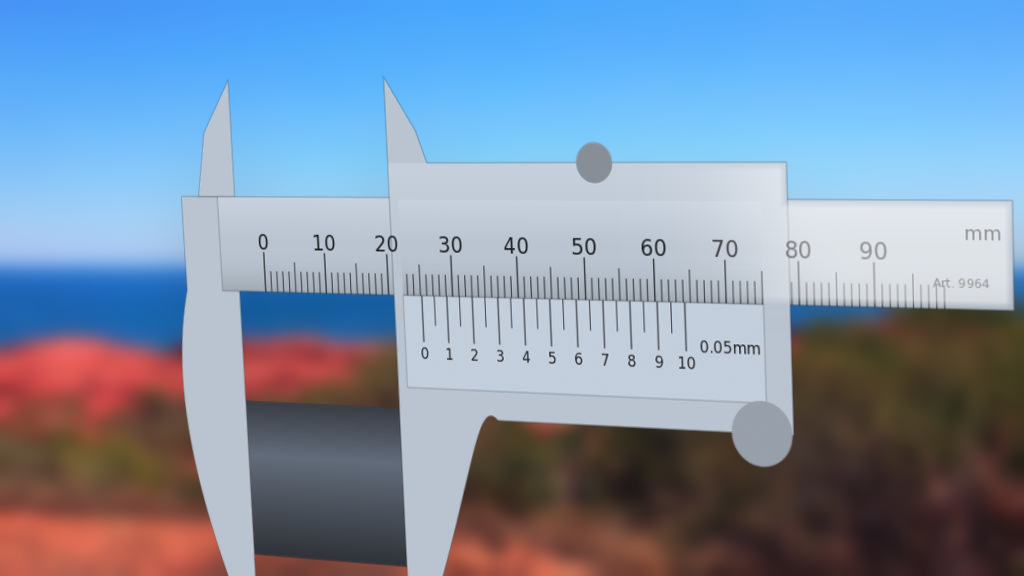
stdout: 25.2 mm
